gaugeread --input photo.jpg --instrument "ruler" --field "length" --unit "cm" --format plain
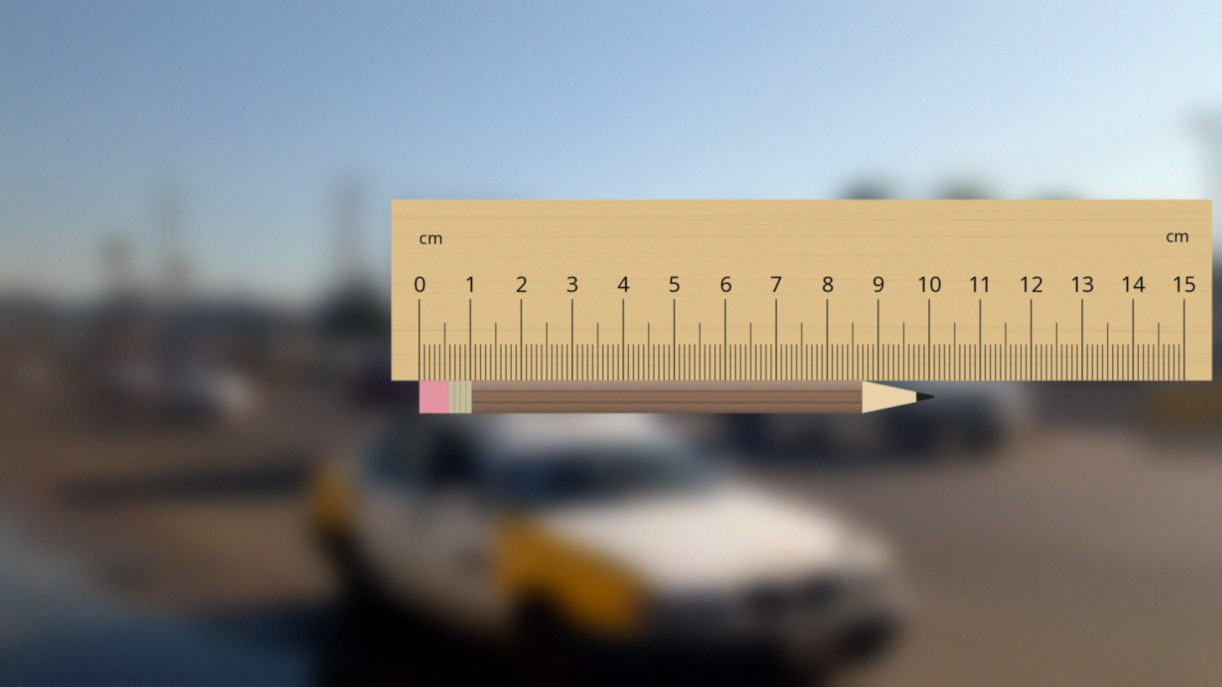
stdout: 10.1 cm
